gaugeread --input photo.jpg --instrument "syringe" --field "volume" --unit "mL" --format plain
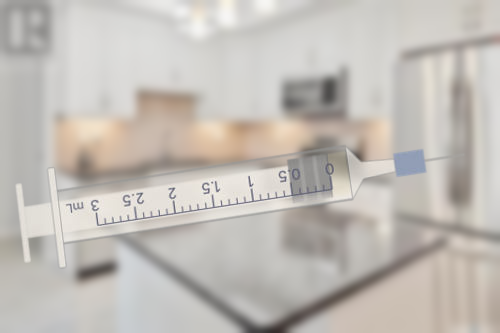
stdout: 0 mL
